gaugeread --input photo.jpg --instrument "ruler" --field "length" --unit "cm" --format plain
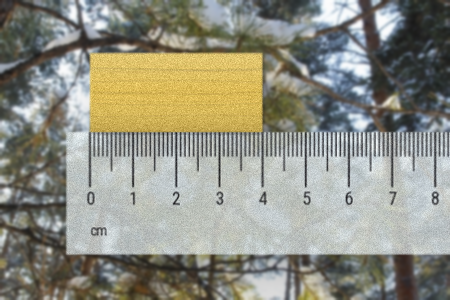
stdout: 4 cm
